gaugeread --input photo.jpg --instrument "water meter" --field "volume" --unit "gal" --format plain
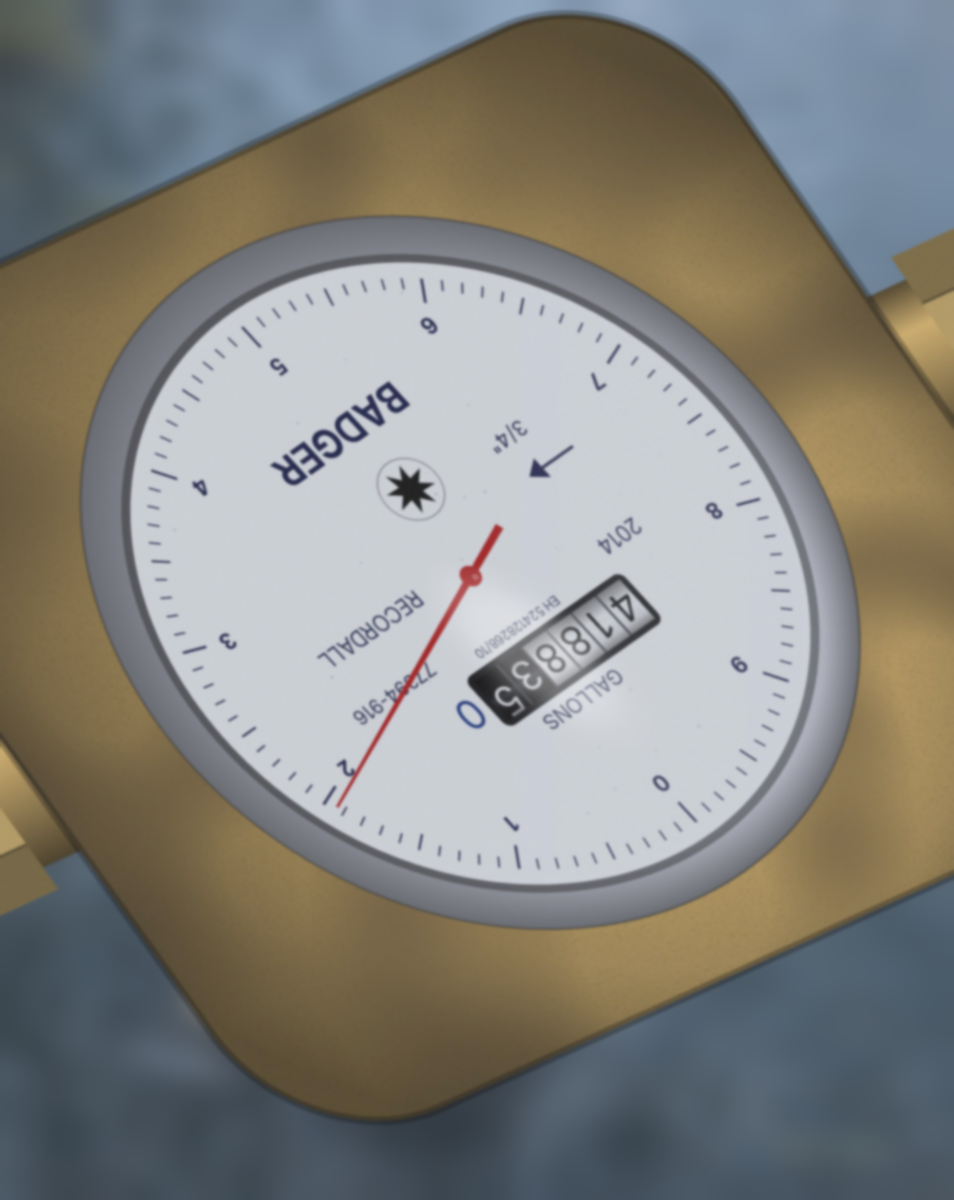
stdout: 4188351.9 gal
